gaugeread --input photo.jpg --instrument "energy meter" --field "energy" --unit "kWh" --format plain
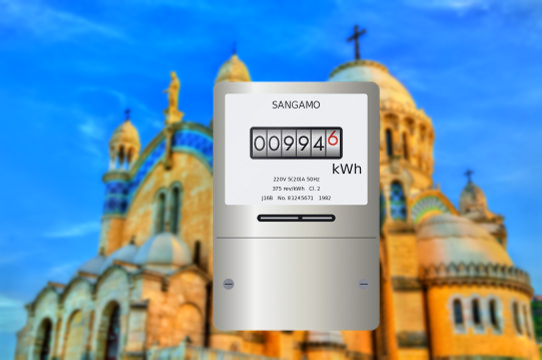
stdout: 994.6 kWh
